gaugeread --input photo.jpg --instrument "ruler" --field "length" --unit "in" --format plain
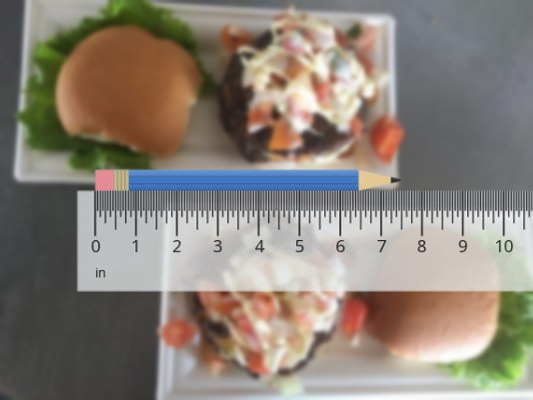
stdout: 7.5 in
